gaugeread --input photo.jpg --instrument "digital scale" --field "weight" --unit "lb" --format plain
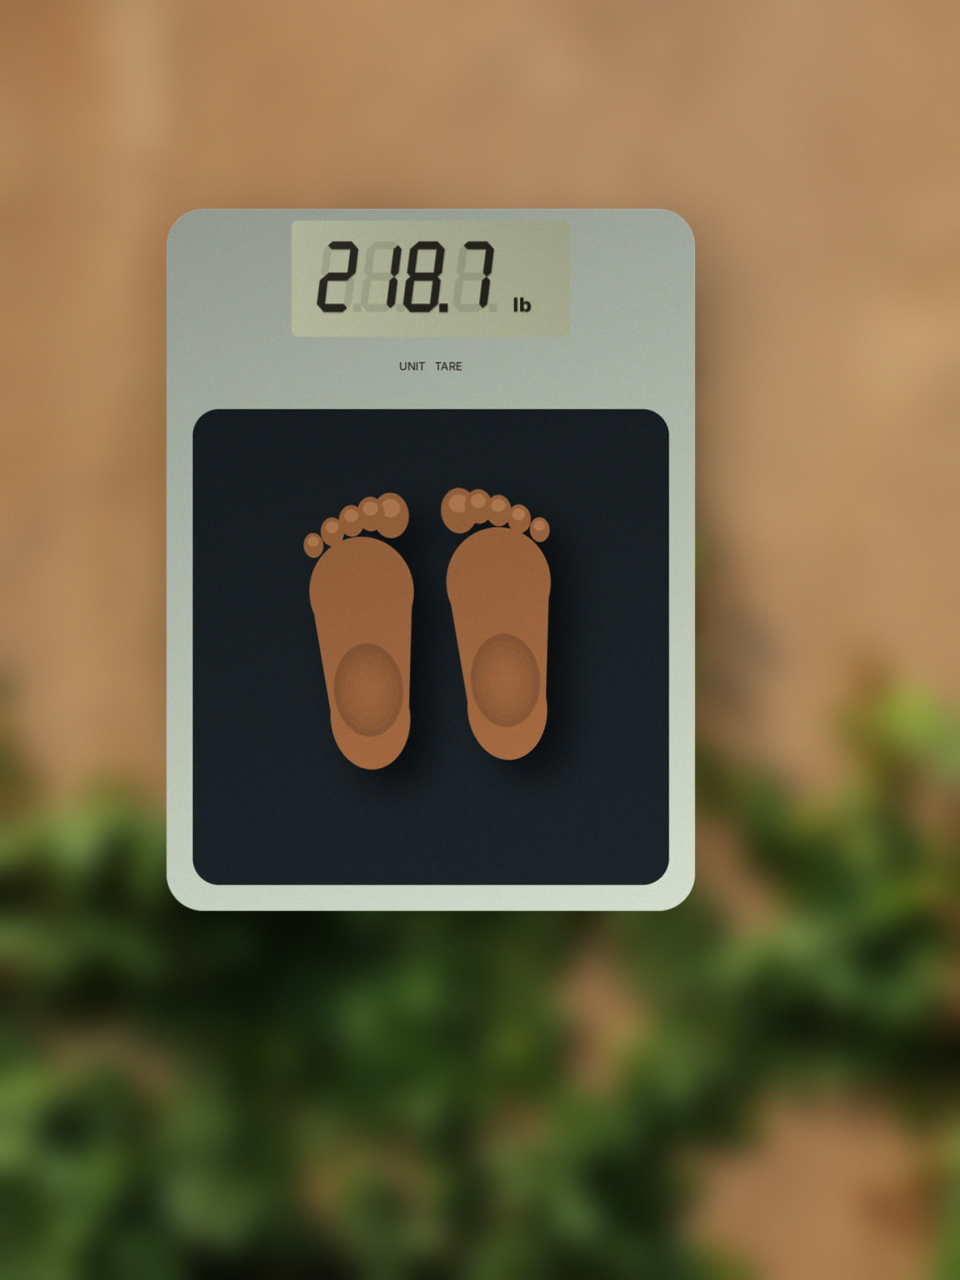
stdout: 218.7 lb
